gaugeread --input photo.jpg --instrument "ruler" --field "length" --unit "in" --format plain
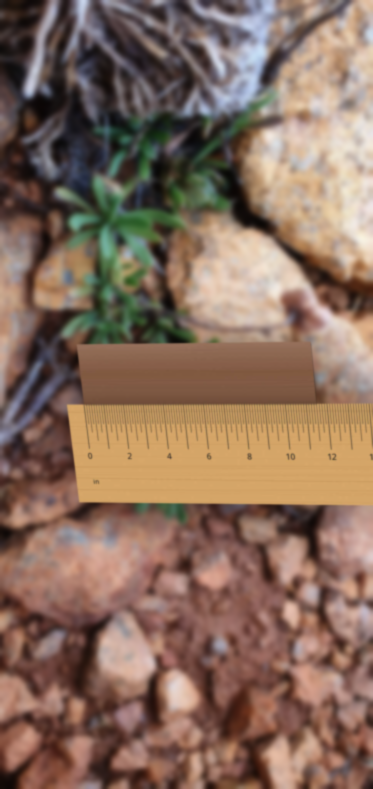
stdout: 11.5 in
